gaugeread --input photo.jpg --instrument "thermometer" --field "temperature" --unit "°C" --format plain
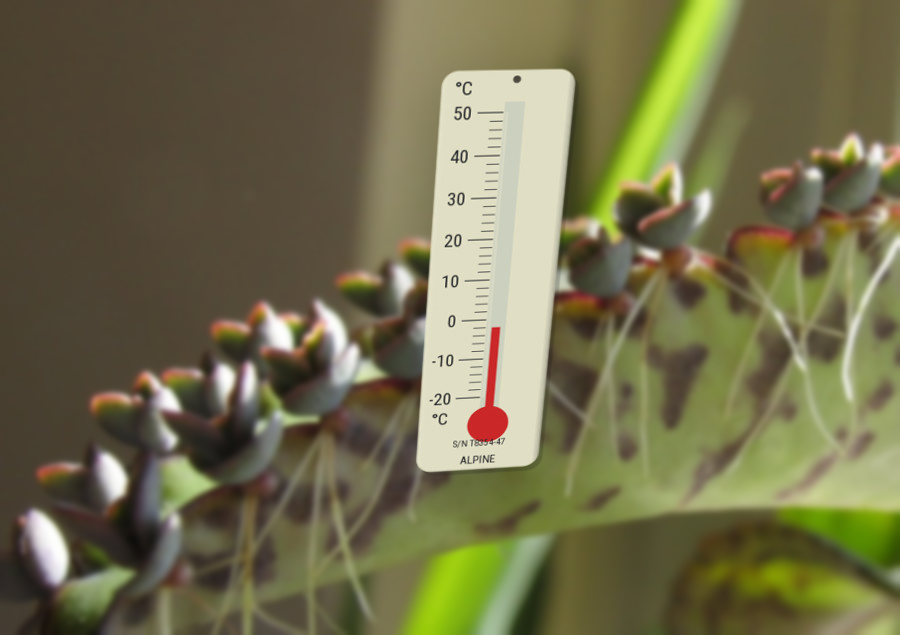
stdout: -2 °C
